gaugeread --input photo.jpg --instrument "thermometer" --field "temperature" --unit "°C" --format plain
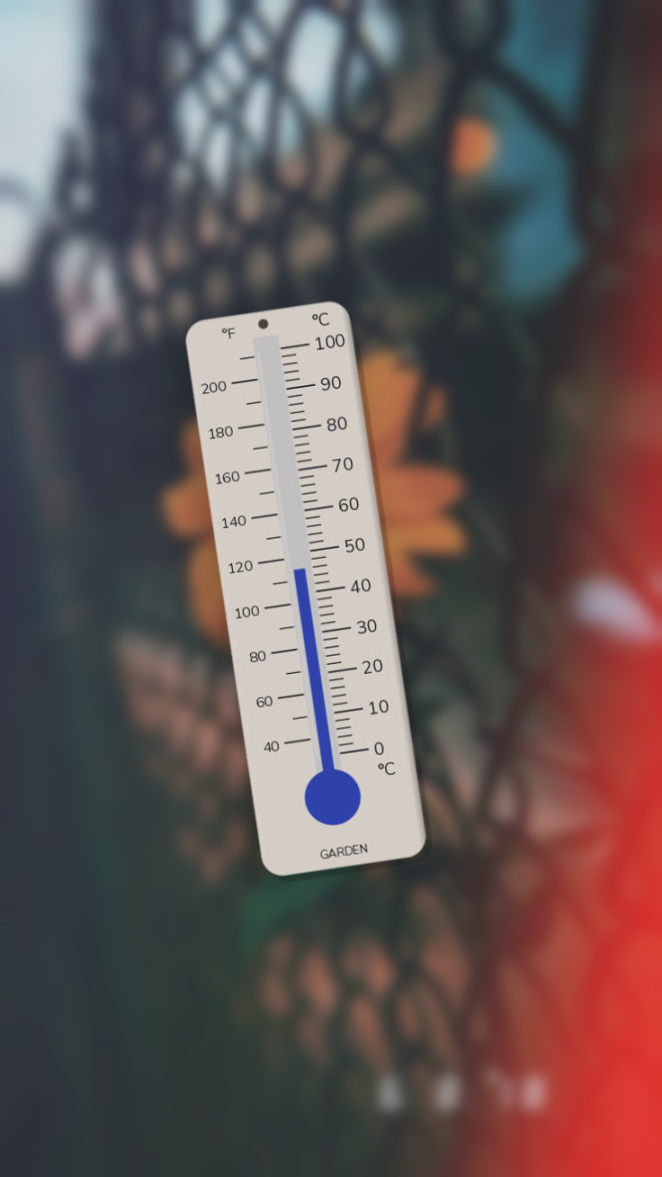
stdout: 46 °C
